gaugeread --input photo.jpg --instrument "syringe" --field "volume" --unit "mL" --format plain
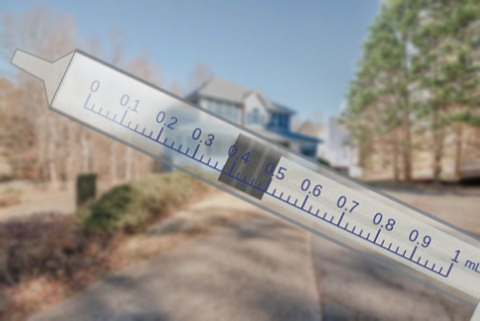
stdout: 0.38 mL
